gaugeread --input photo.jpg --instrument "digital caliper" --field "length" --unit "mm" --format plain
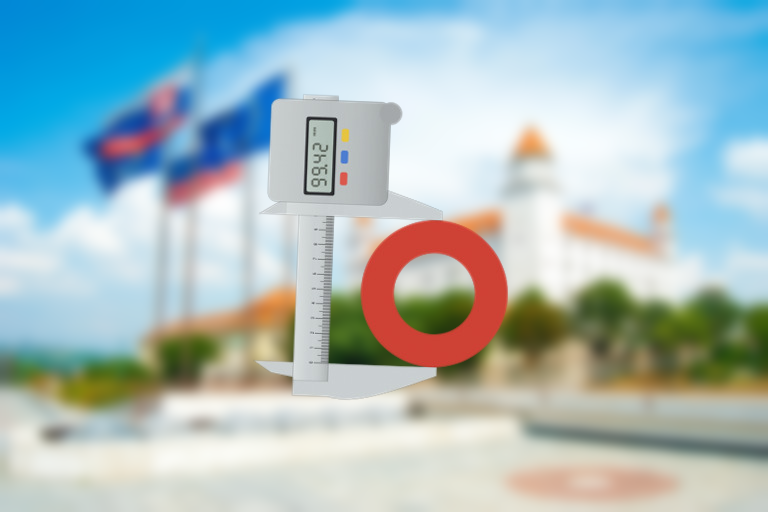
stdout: 99.42 mm
